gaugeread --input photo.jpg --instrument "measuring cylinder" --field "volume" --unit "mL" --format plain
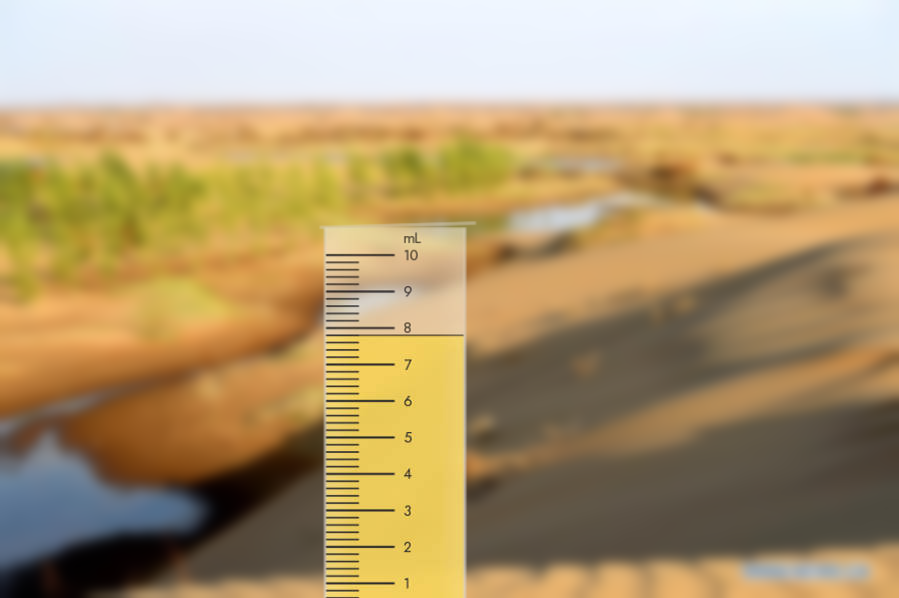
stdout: 7.8 mL
